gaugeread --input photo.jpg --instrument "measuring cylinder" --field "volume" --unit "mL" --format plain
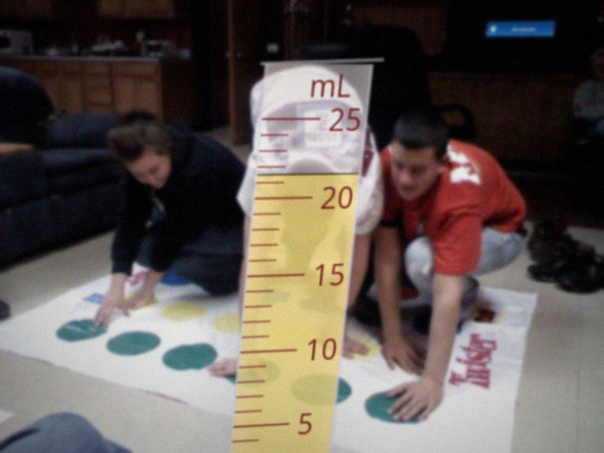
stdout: 21.5 mL
